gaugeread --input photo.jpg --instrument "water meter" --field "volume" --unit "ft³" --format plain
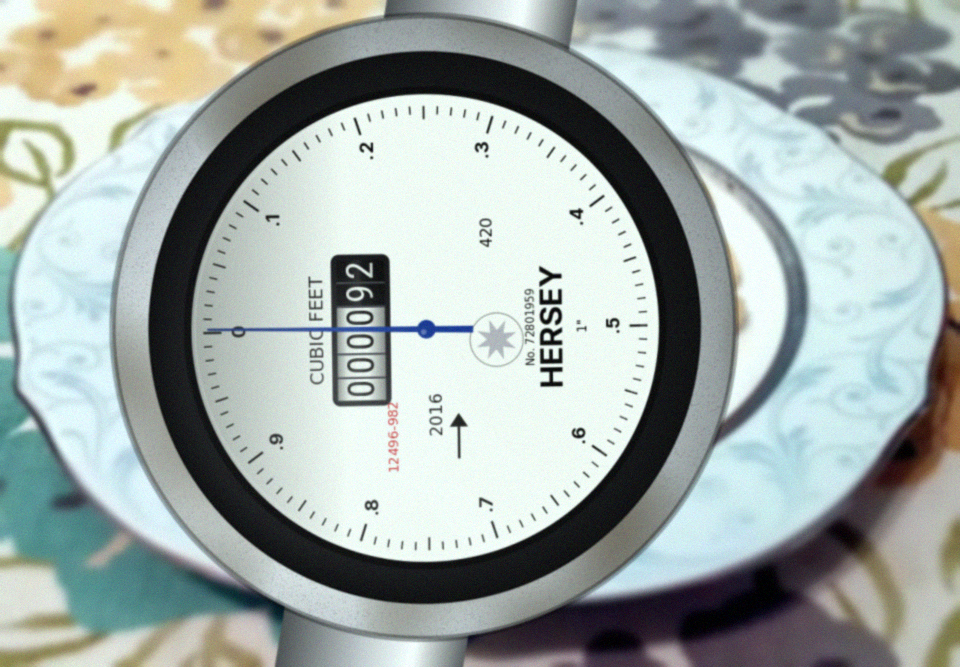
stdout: 92.00 ft³
